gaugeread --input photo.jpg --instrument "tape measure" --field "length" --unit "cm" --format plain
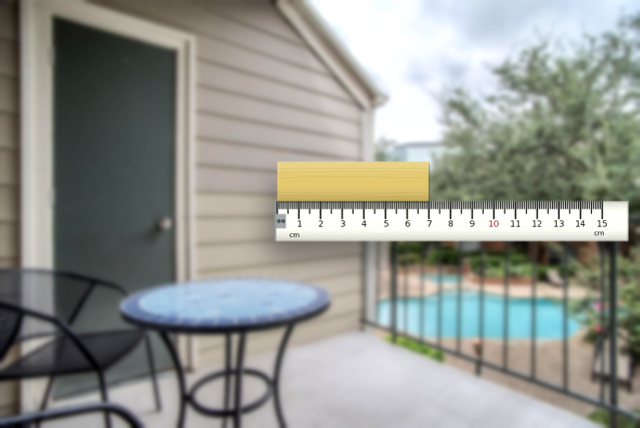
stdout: 7 cm
